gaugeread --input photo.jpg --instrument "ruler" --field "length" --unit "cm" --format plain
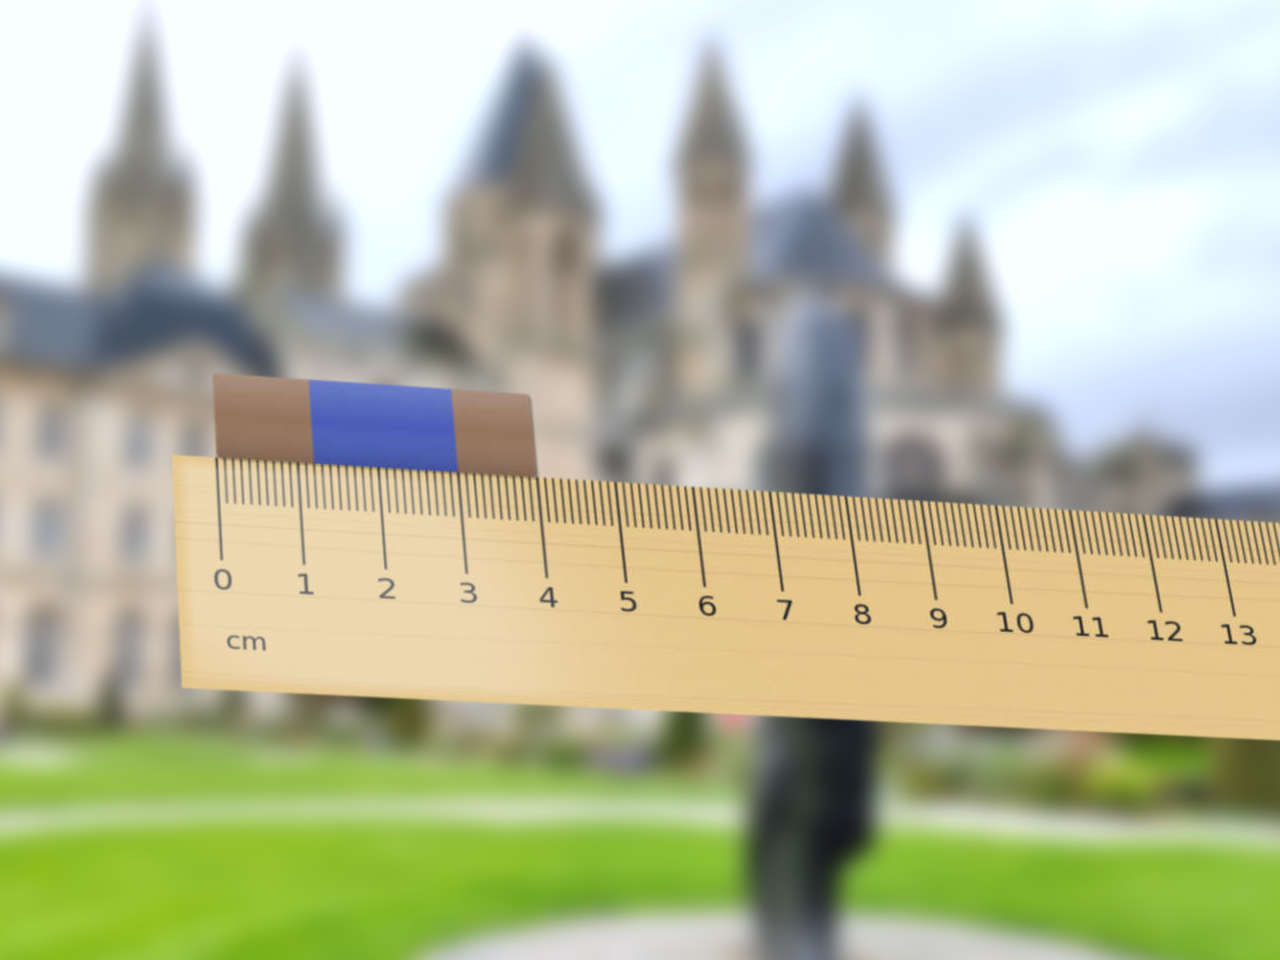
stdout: 4 cm
